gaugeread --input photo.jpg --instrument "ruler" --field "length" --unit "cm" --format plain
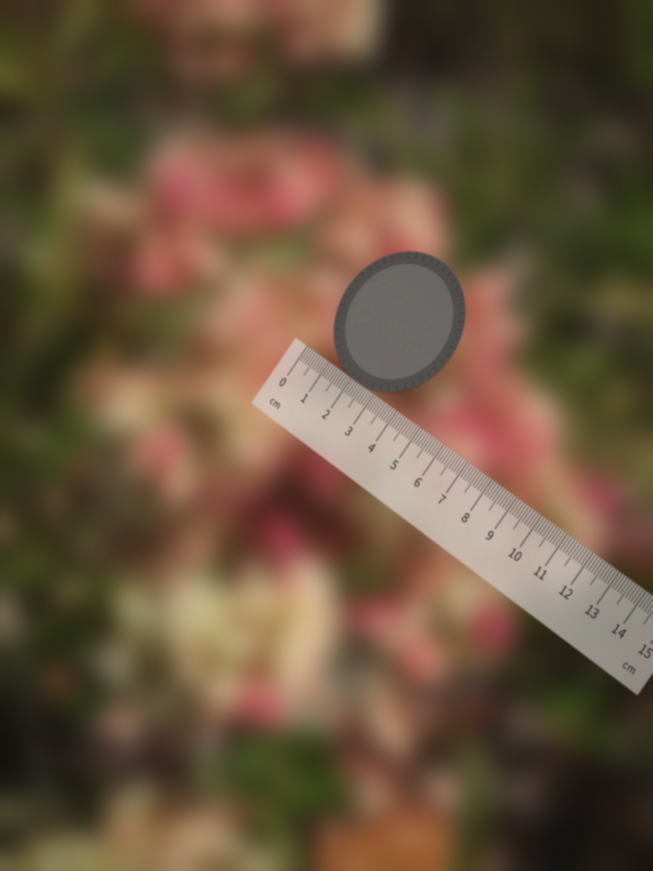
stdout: 4.5 cm
